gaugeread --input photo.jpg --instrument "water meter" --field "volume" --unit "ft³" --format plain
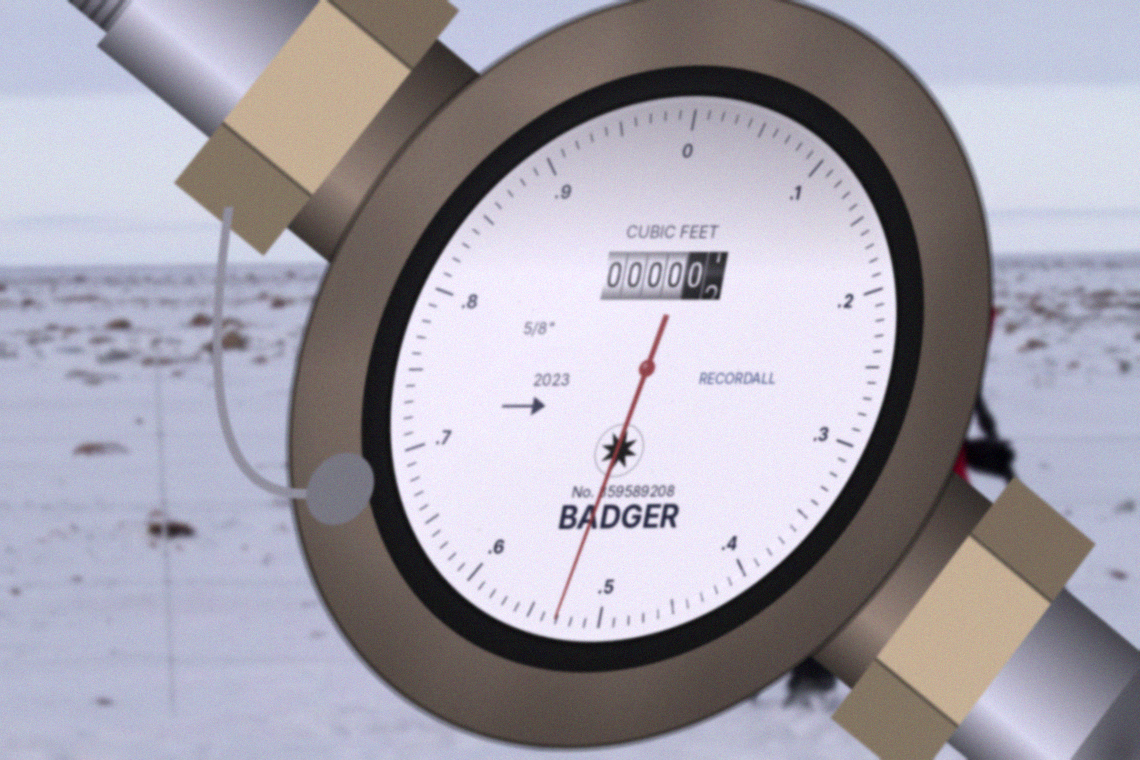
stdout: 1.53 ft³
